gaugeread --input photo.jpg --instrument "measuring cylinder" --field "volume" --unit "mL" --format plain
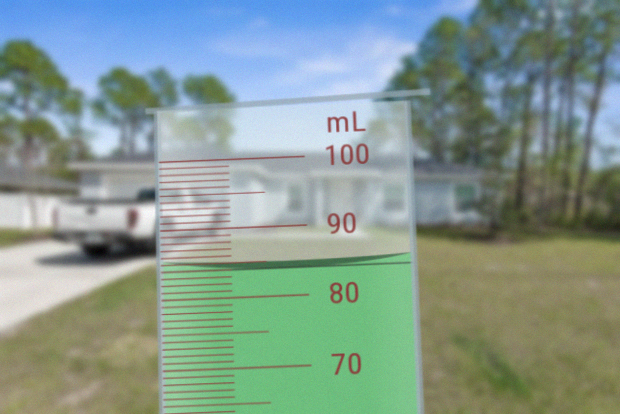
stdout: 84 mL
